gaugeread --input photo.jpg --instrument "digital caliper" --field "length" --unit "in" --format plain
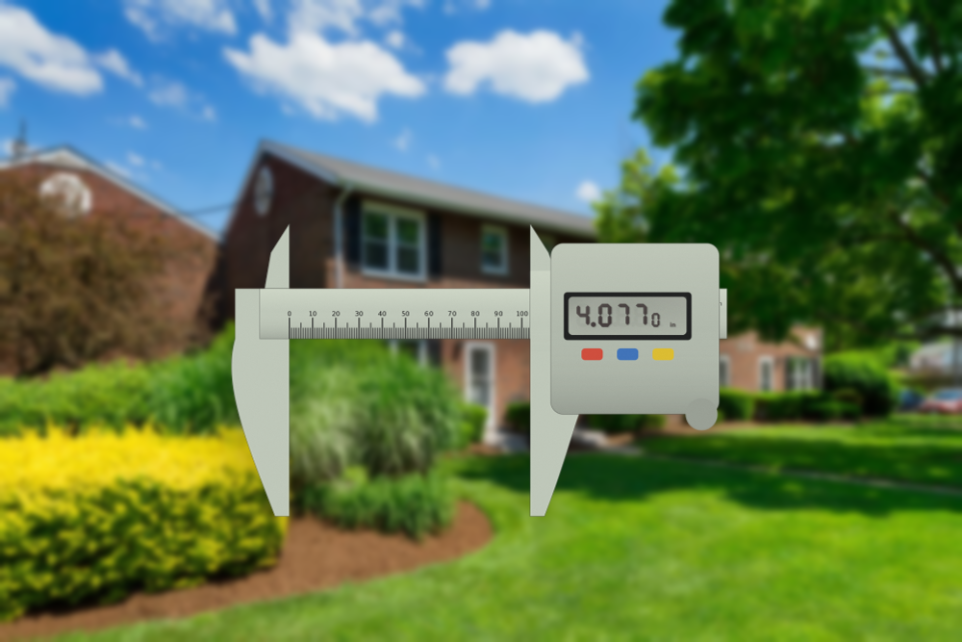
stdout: 4.0770 in
